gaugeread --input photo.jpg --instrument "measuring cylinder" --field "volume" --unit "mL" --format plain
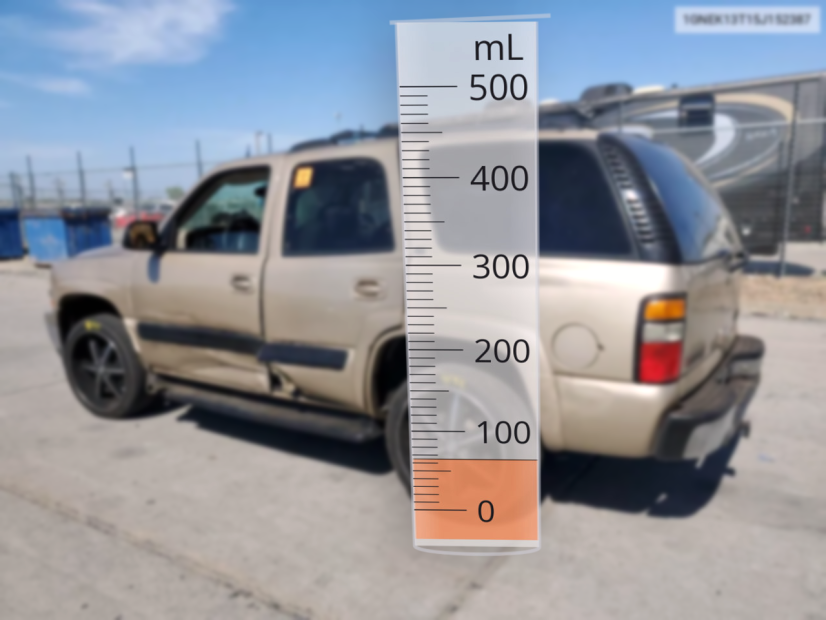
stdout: 65 mL
